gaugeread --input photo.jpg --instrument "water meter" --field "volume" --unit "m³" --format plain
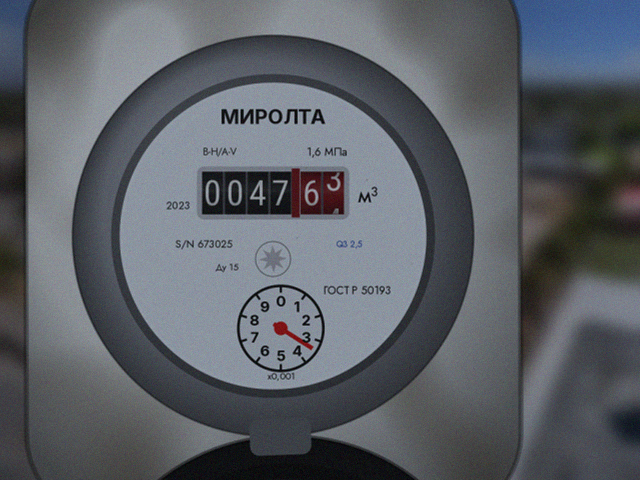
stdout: 47.633 m³
